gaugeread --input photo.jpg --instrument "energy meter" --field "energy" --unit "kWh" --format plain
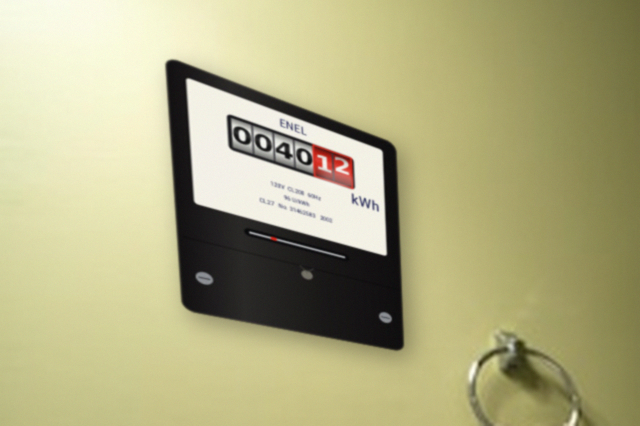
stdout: 40.12 kWh
